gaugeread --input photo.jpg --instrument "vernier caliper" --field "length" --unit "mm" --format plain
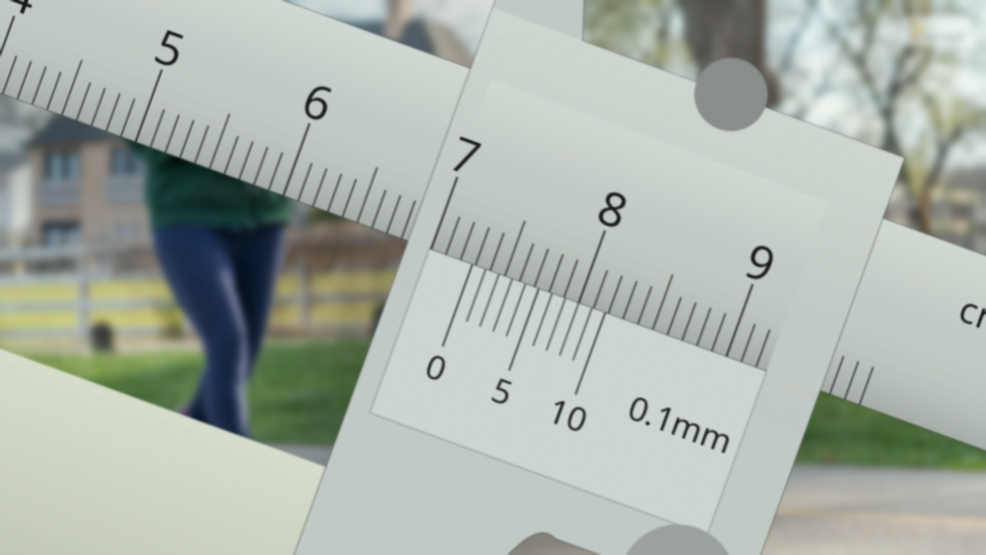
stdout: 72.8 mm
